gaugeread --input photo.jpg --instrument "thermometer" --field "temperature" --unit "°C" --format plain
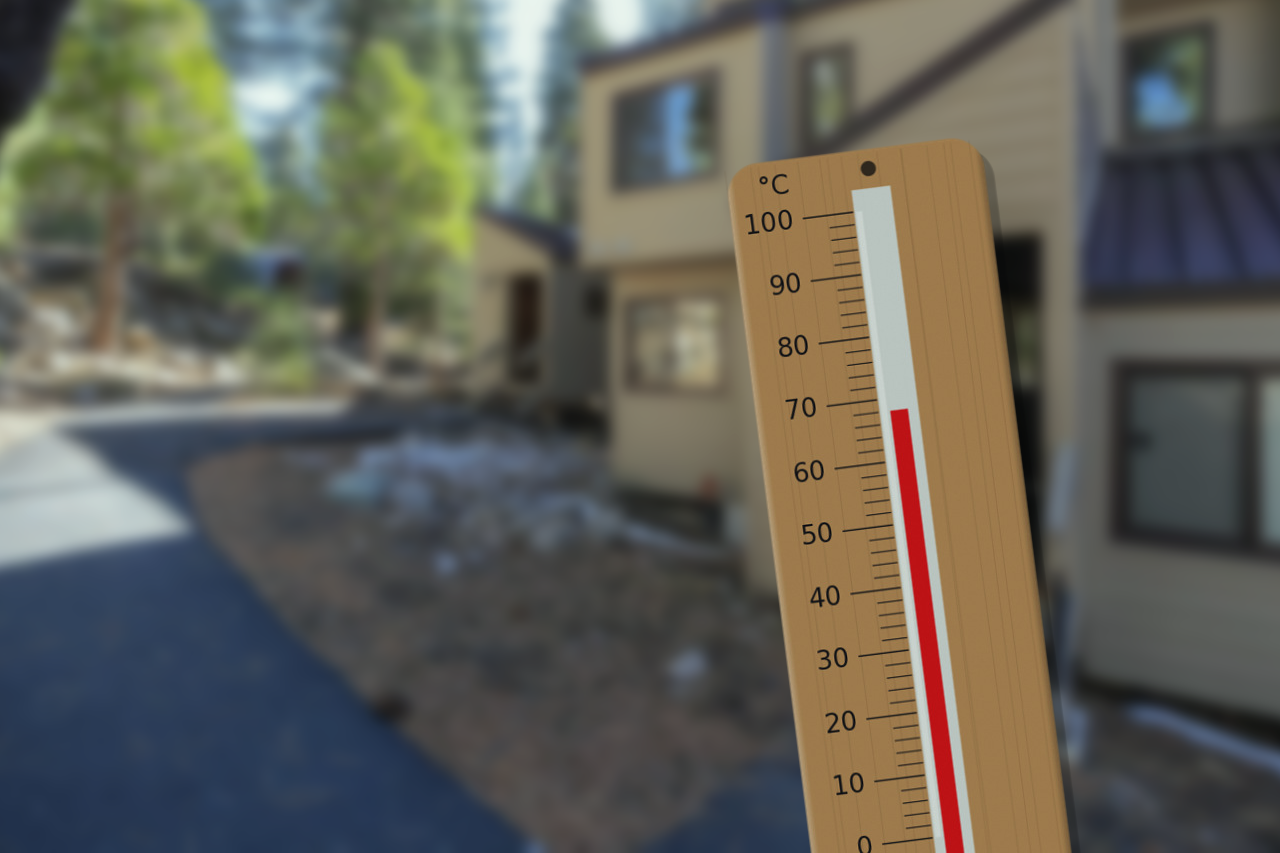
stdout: 68 °C
